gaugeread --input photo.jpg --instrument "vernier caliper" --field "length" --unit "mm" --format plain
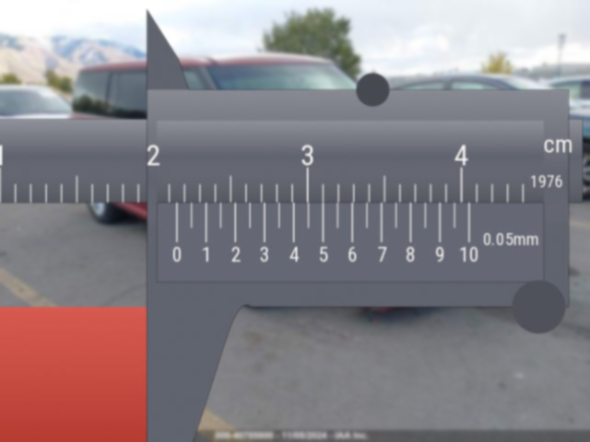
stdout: 21.5 mm
